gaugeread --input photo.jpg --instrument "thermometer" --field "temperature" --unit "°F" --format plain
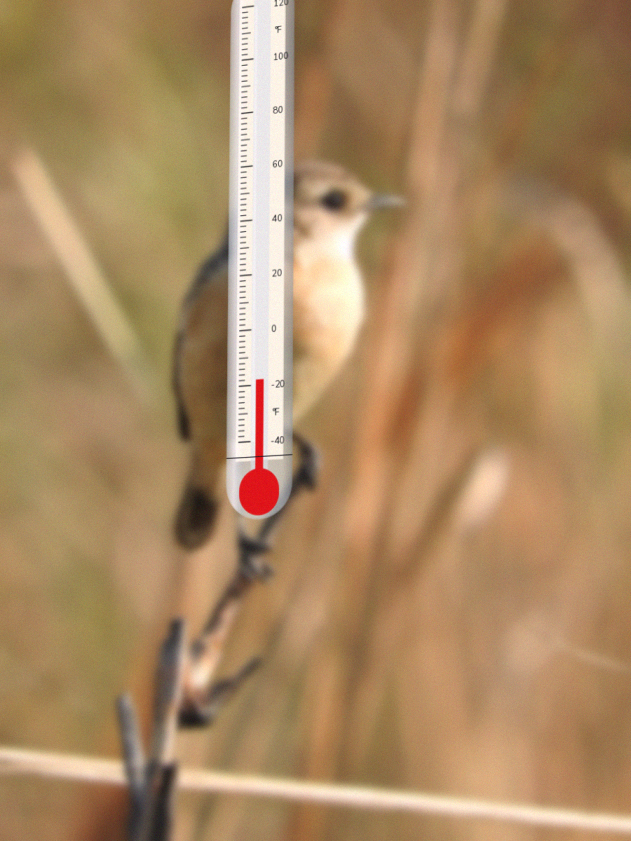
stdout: -18 °F
